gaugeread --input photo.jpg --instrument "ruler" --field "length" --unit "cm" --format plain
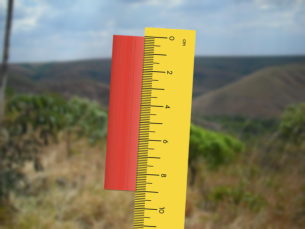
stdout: 9 cm
